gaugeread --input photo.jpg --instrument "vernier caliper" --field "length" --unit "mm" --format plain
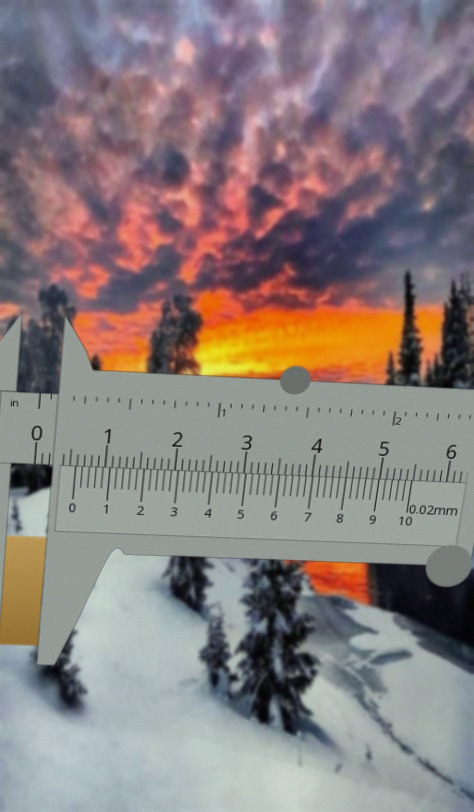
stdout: 5.8 mm
